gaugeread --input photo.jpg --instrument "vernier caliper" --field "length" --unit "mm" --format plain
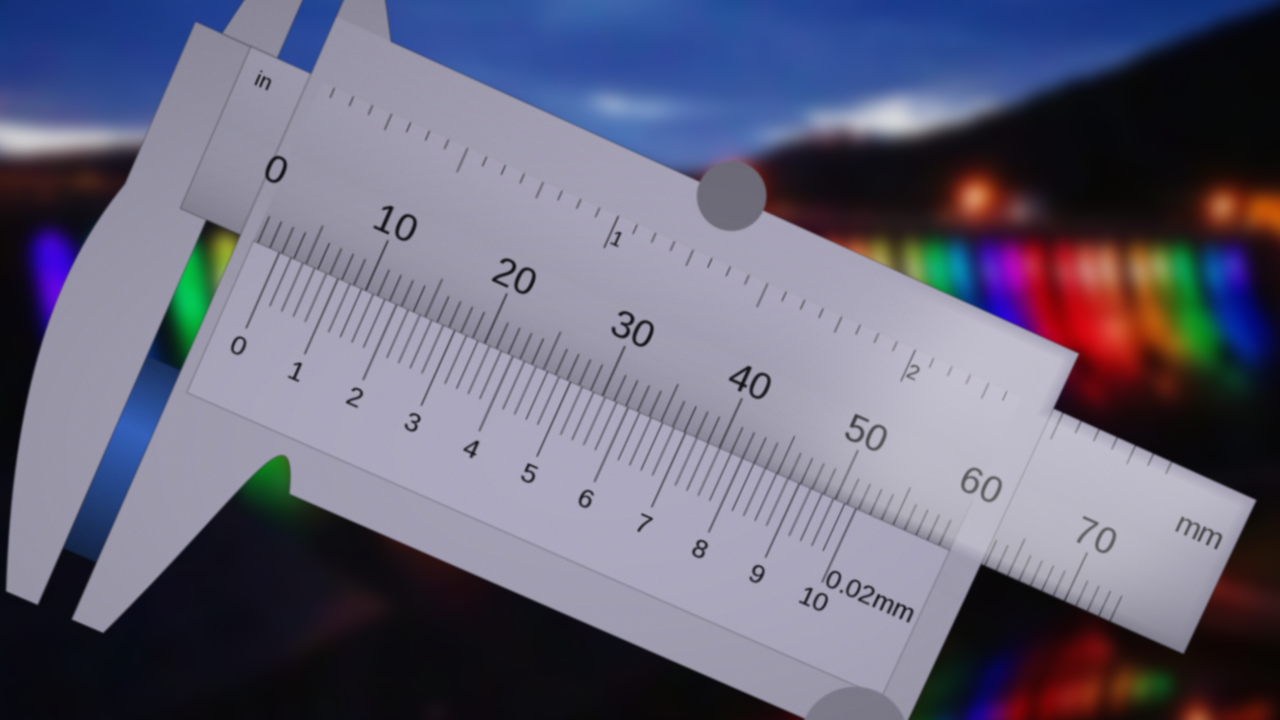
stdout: 2.8 mm
